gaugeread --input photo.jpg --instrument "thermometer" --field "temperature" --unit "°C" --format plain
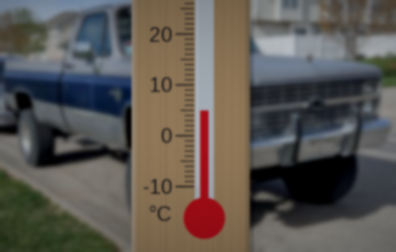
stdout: 5 °C
